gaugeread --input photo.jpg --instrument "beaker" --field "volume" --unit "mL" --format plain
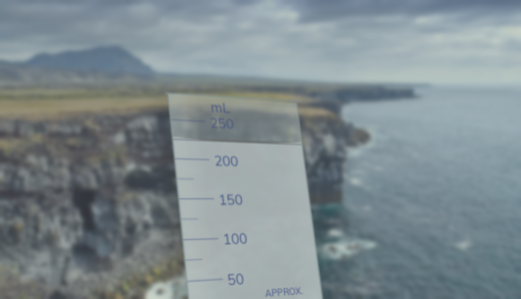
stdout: 225 mL
